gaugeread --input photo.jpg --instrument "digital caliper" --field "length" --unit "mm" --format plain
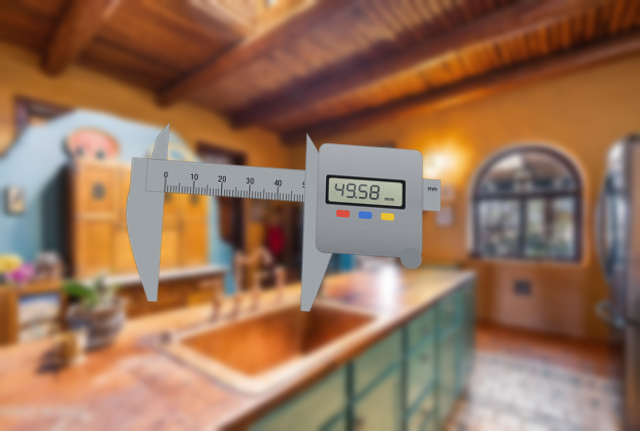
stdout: 49.58 mm
